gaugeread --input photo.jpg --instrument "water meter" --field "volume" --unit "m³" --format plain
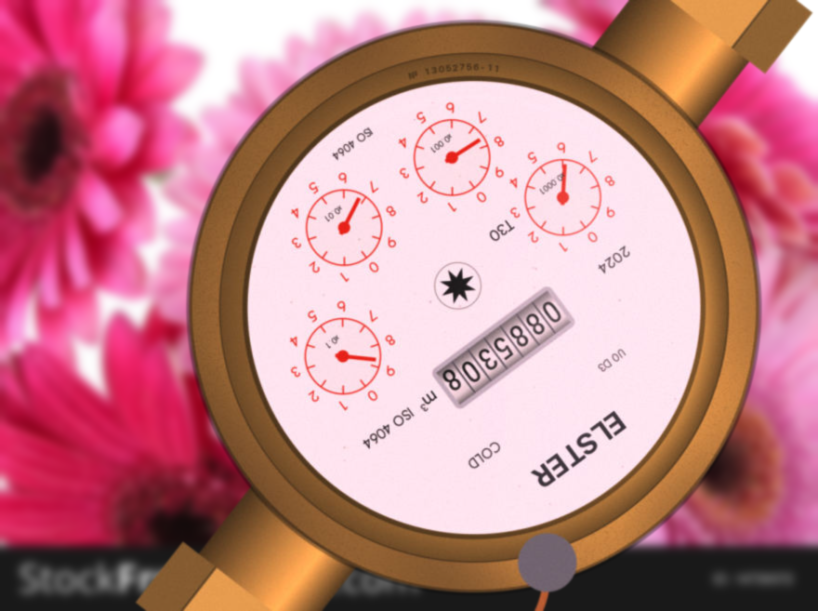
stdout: 885307.8676 m³
